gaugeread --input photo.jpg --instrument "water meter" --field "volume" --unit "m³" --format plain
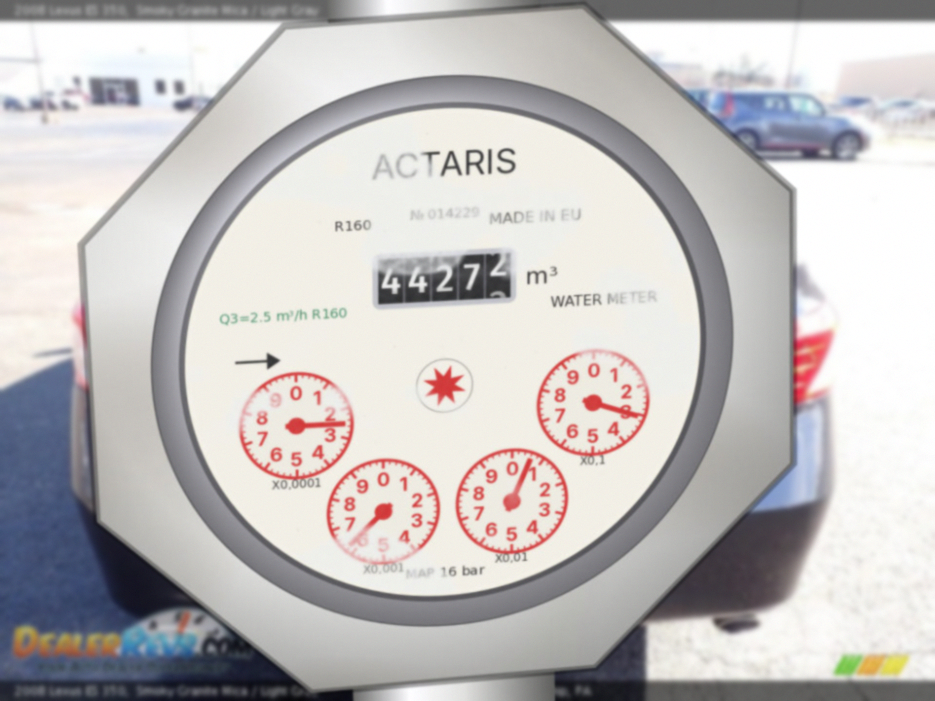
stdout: 44272.3062 m³
